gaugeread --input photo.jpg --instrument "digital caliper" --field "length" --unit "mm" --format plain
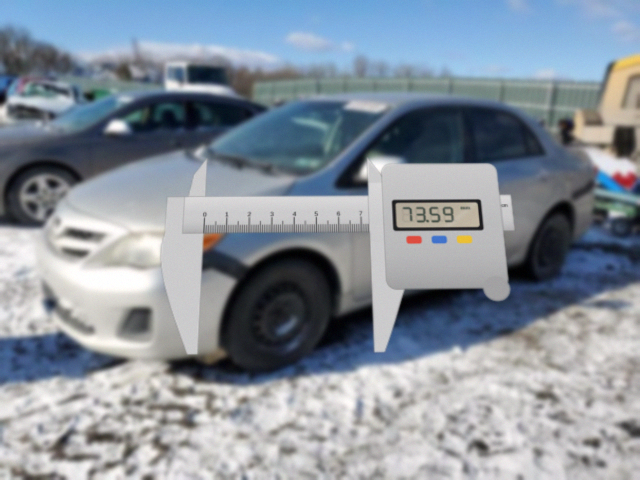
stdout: 73.59 mm
